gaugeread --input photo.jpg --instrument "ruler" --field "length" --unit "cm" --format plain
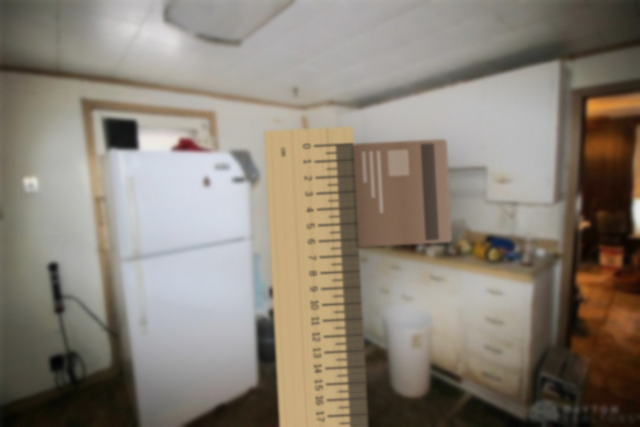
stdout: 6.5 cm
